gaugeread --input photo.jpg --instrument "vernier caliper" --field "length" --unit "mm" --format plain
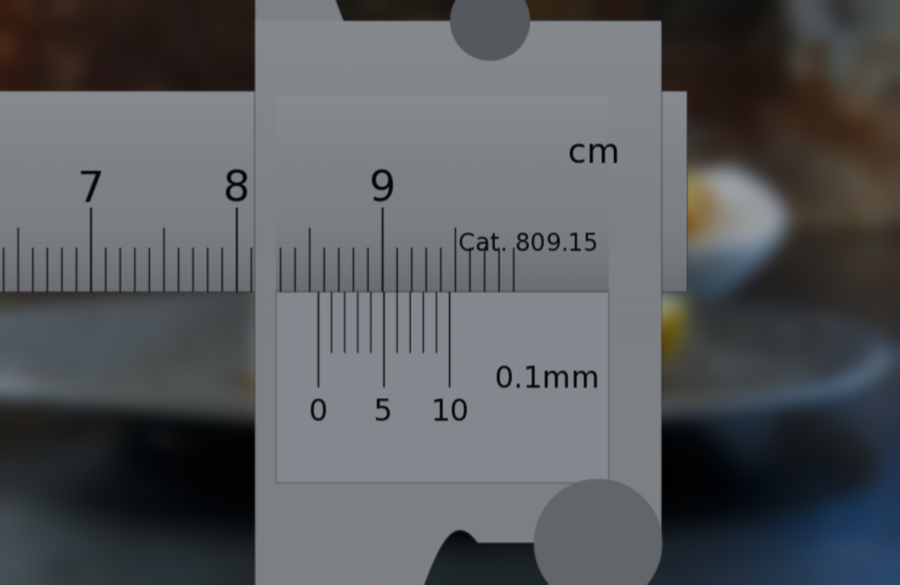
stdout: 85.6 mm
